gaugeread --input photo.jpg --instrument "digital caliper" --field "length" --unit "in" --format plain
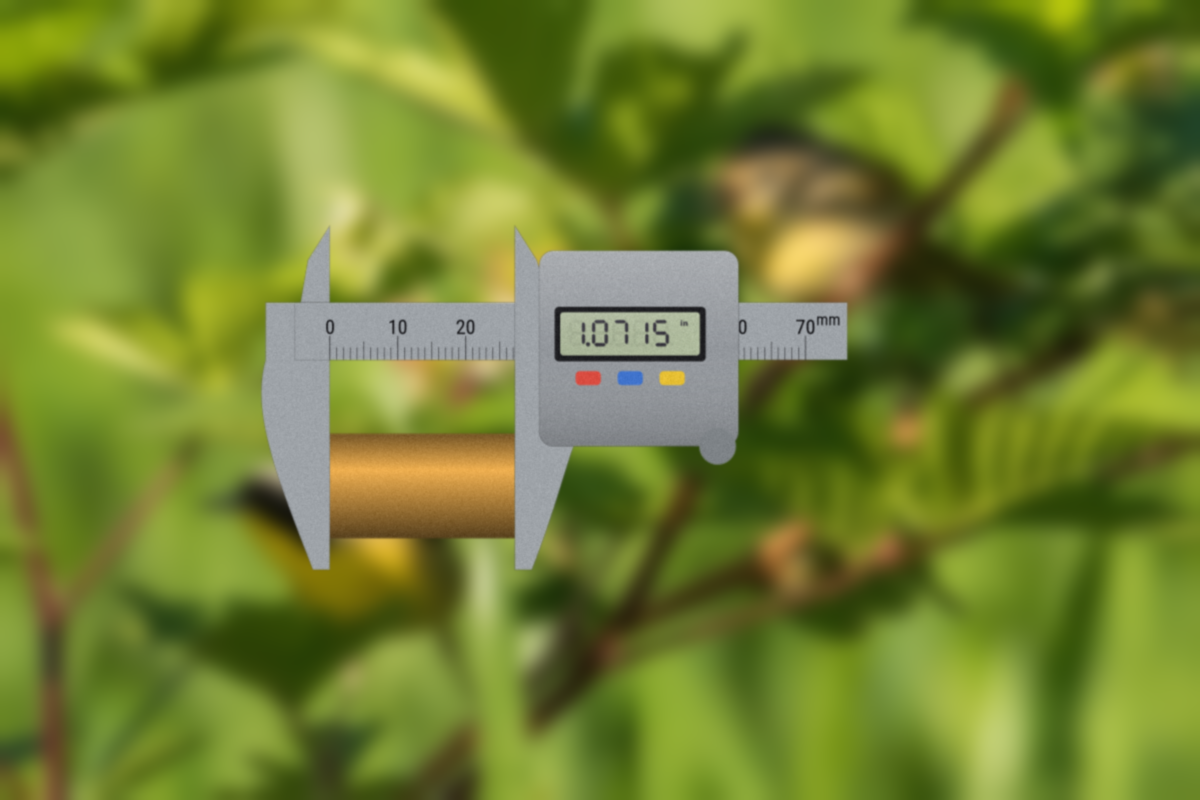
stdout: 1.0715 in
